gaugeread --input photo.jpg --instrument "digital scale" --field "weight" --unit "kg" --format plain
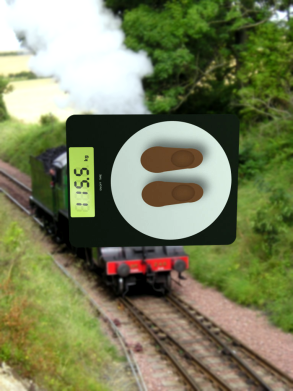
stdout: 115.5 kg
